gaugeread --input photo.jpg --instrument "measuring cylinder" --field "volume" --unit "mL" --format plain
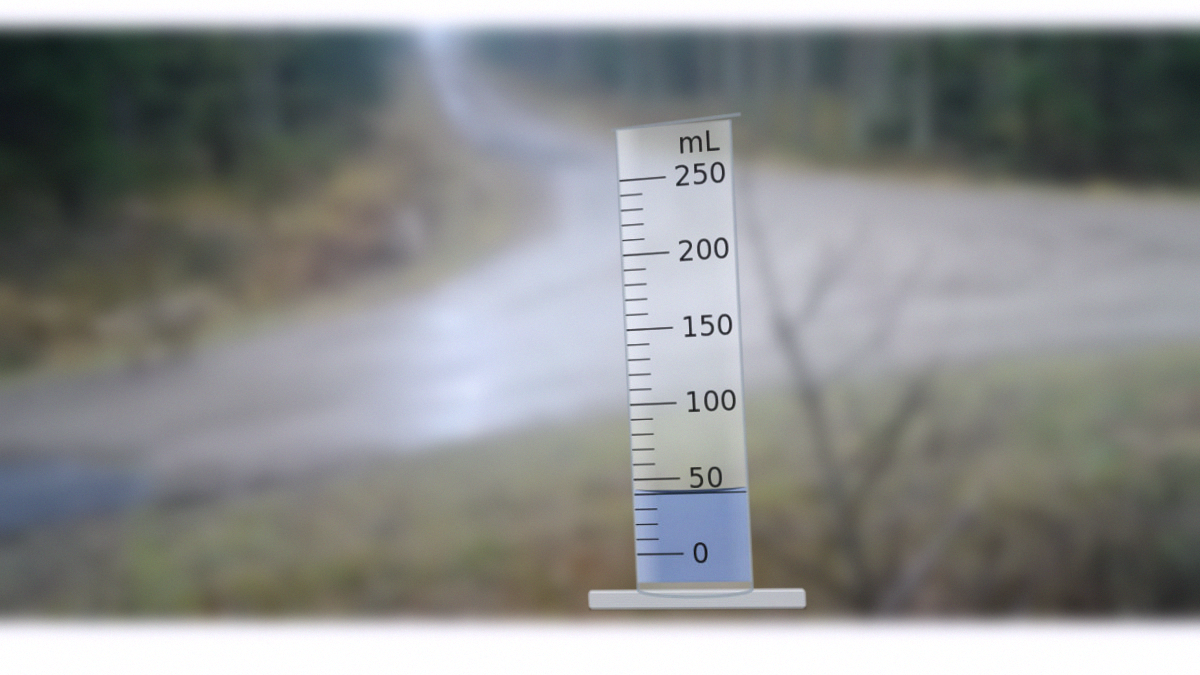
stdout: 40 mL
